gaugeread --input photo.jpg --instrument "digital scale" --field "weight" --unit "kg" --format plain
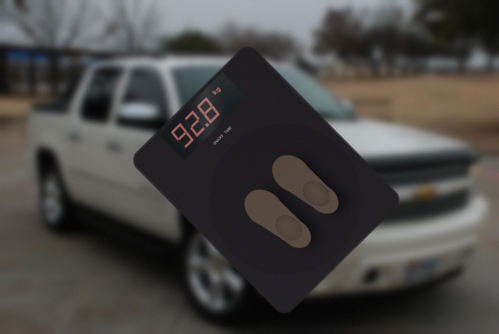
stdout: 92.8 kg
